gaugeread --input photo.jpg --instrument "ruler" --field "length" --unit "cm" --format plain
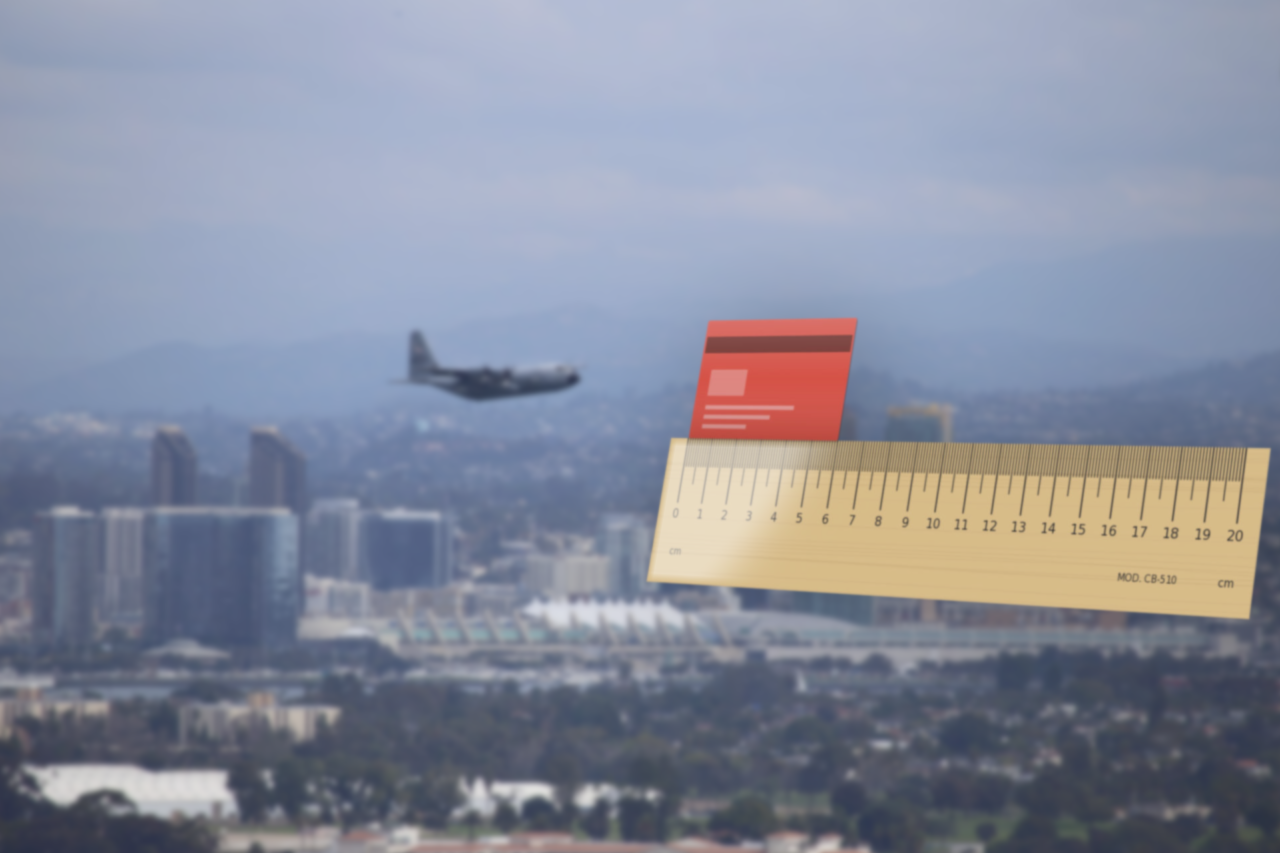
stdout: 6 cm
